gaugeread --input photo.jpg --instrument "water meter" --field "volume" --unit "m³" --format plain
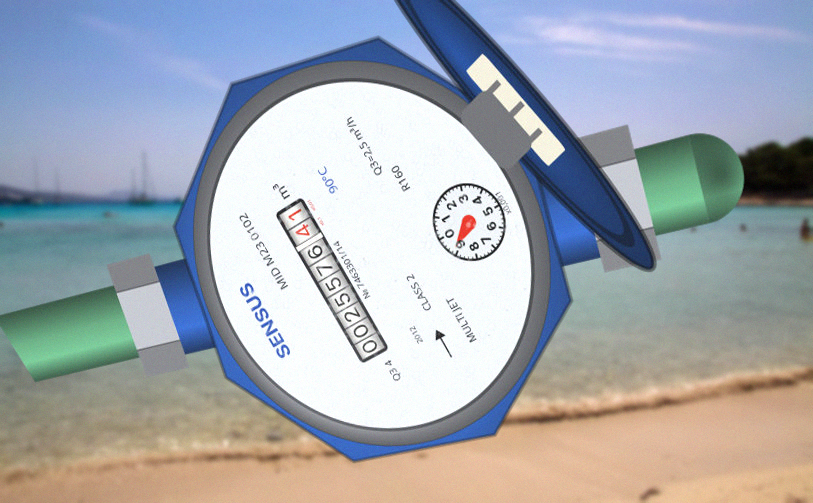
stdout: 25576.409 m³
